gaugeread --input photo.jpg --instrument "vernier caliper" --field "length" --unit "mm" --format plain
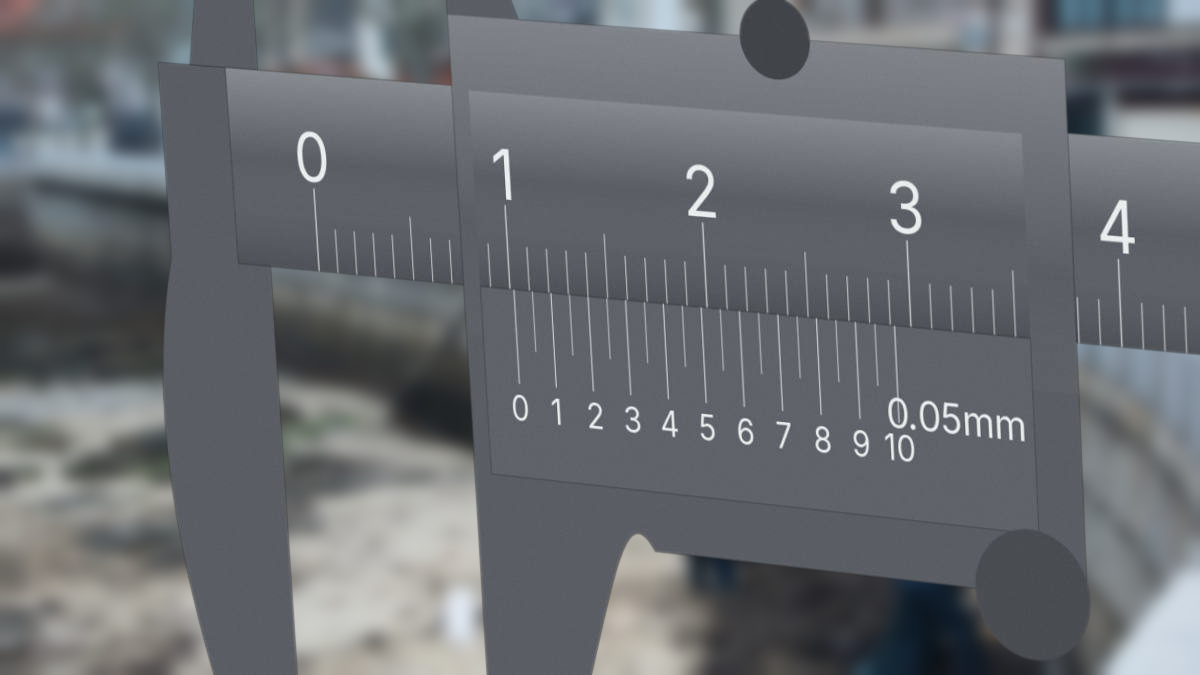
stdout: 10.2 mm
